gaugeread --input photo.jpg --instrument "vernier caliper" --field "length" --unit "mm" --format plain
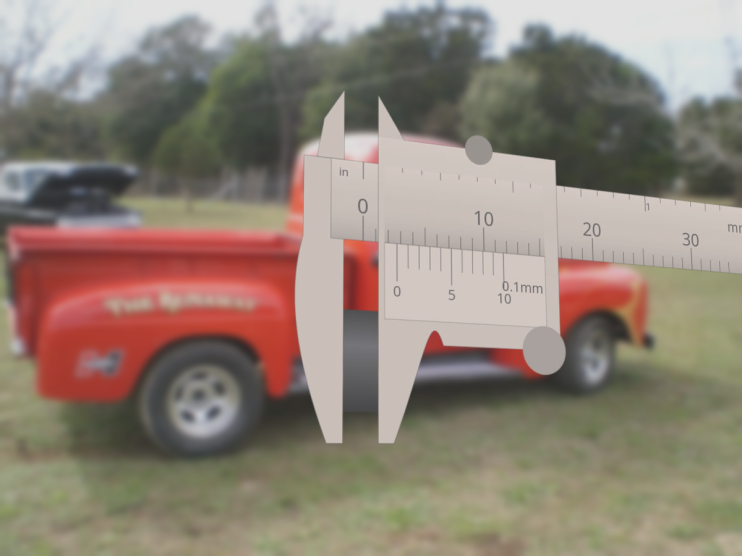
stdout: 2.7 mm
